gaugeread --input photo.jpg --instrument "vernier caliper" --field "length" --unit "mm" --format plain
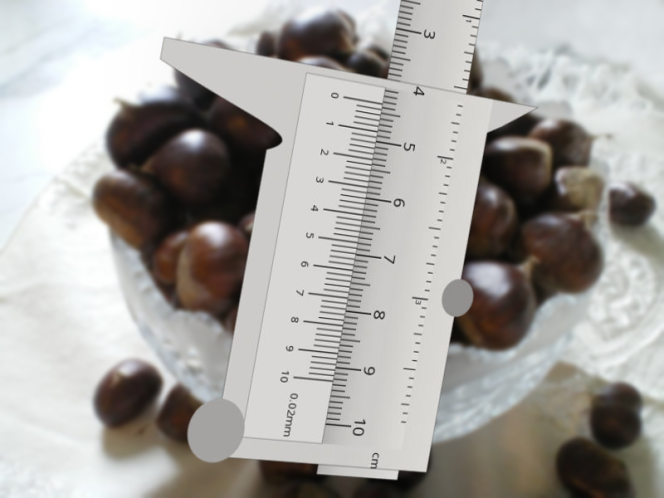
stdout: 43.4 mm
